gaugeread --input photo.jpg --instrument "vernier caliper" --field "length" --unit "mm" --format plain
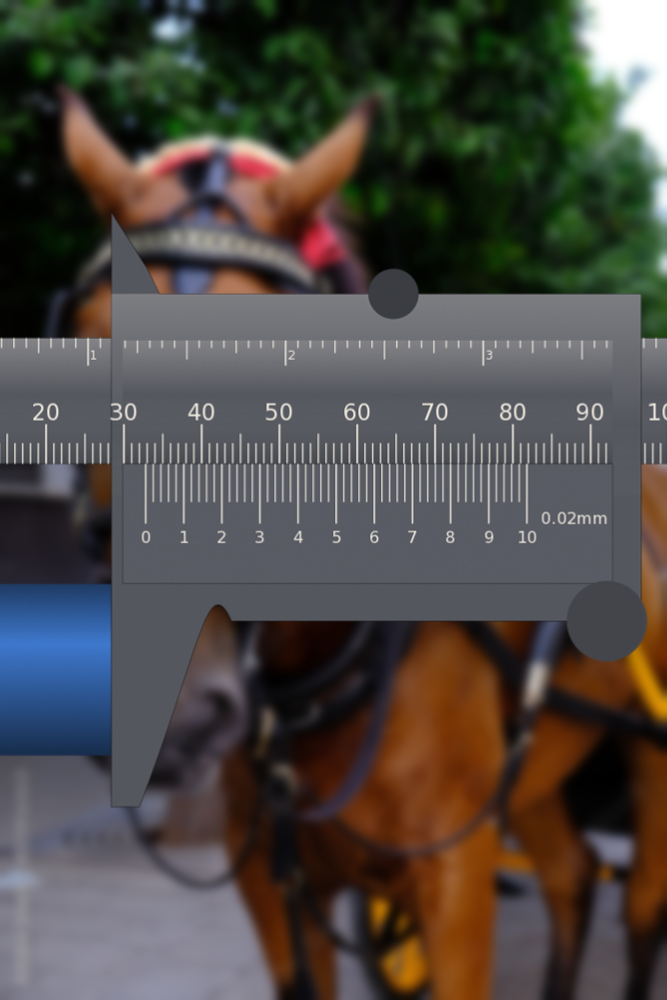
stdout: 32.8 mm
